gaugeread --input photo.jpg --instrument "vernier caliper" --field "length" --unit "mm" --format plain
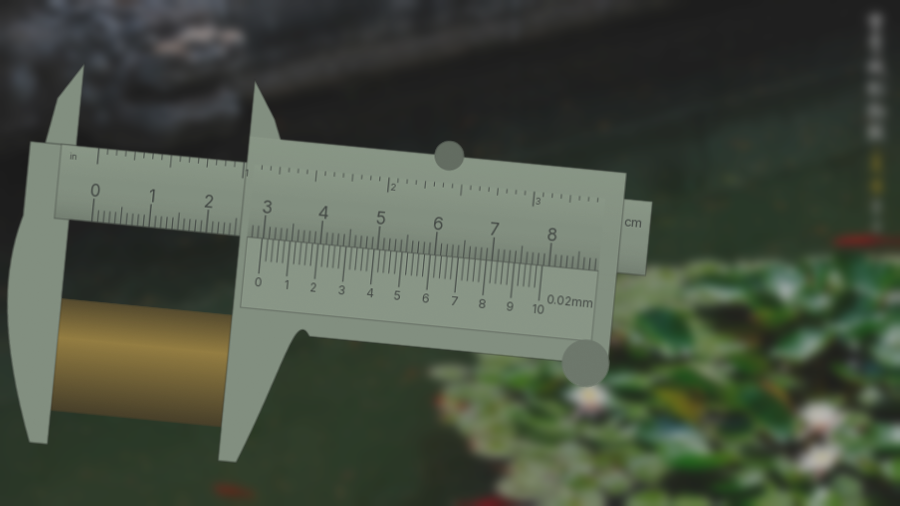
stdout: 29.8 mm
